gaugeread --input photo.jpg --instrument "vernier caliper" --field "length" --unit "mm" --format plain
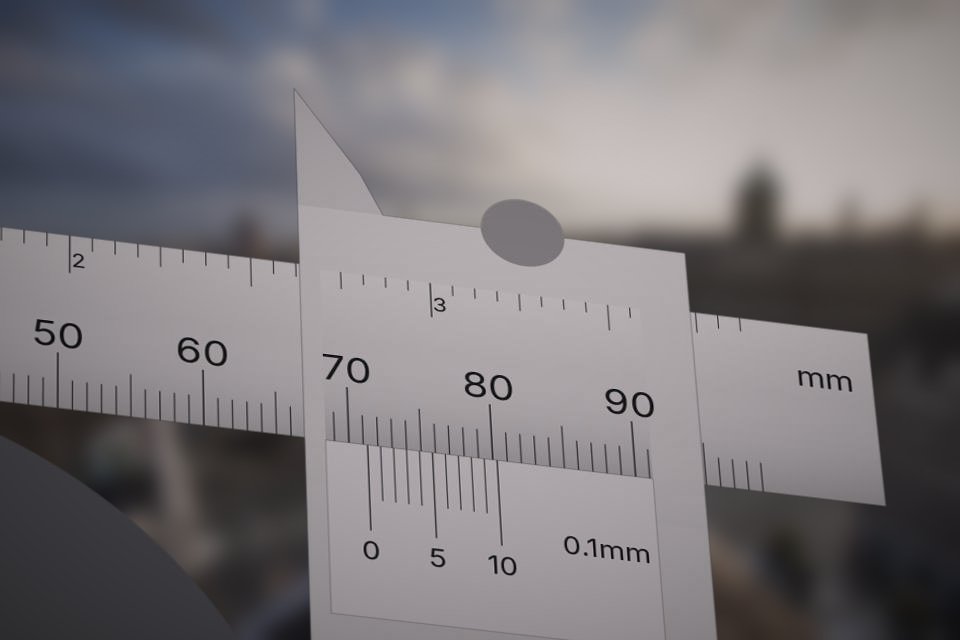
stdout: 71.3 mm
